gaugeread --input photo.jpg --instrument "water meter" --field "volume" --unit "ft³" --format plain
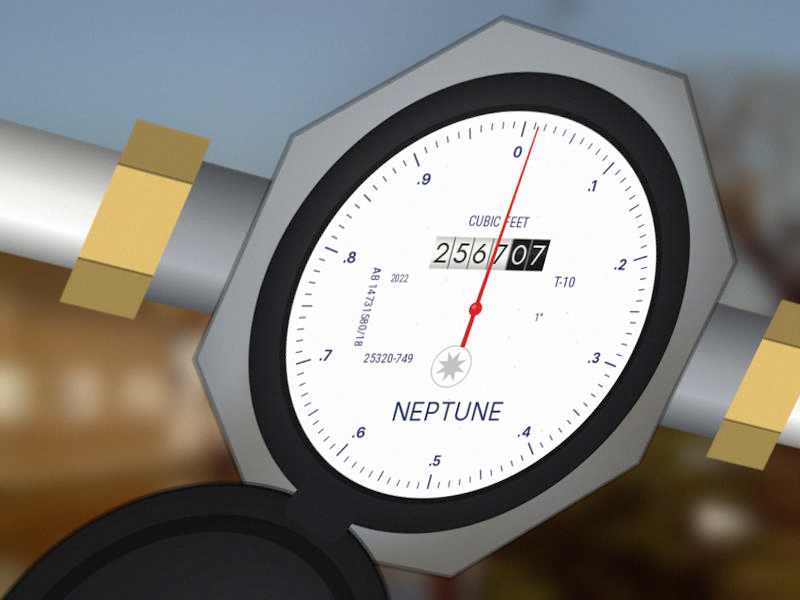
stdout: 256707.01 ft³
